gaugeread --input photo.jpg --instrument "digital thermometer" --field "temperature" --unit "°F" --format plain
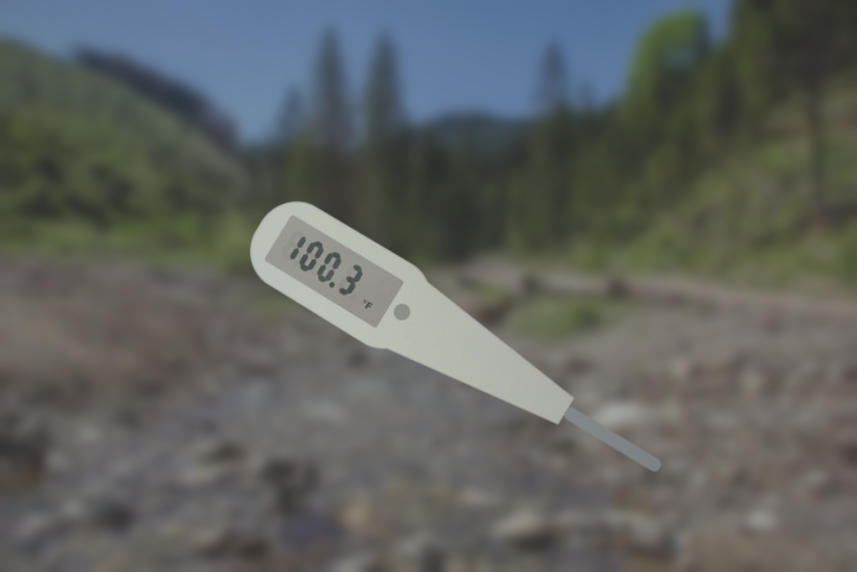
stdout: 100.3 °F
